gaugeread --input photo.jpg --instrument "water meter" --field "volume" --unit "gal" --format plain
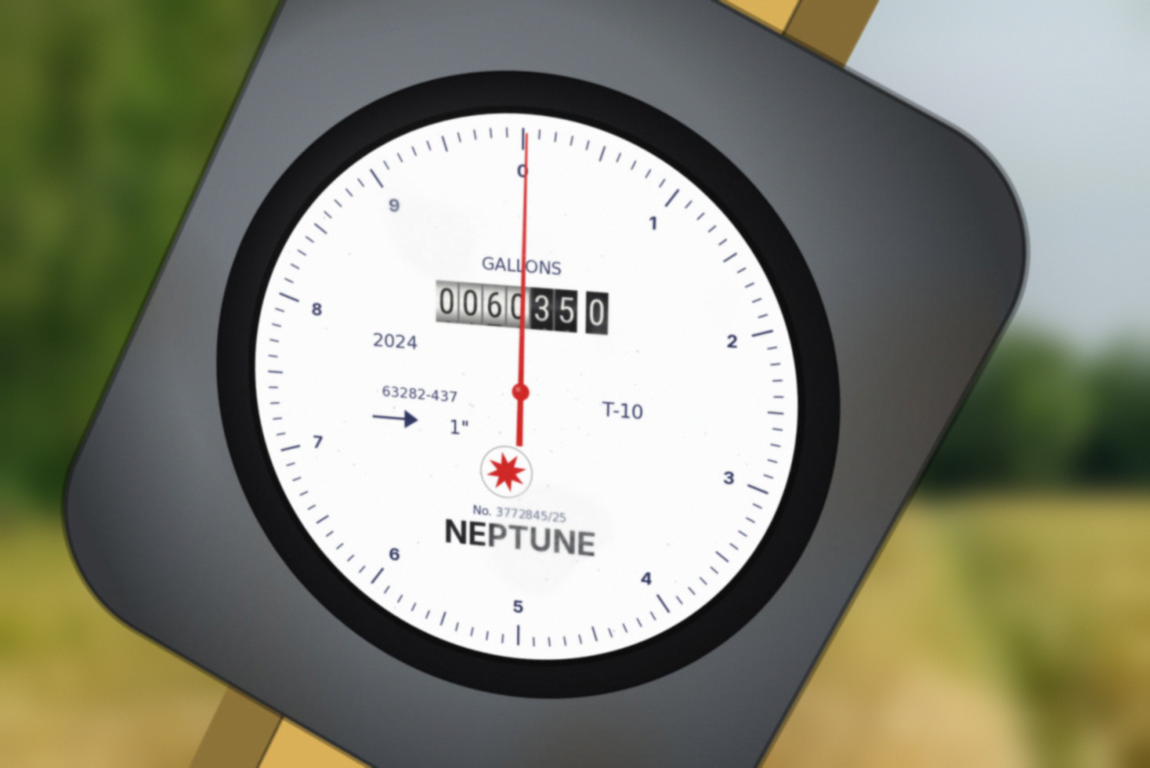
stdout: 60350.0 gal
